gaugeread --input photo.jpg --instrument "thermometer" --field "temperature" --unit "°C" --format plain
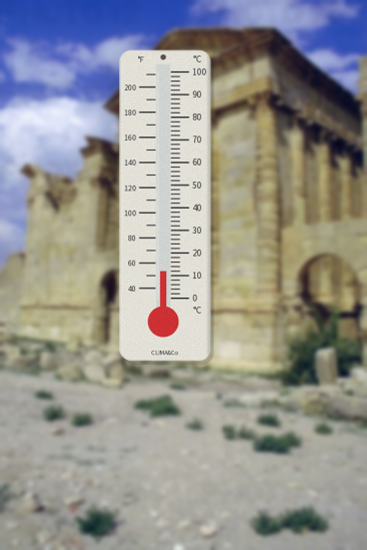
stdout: 12 °C
